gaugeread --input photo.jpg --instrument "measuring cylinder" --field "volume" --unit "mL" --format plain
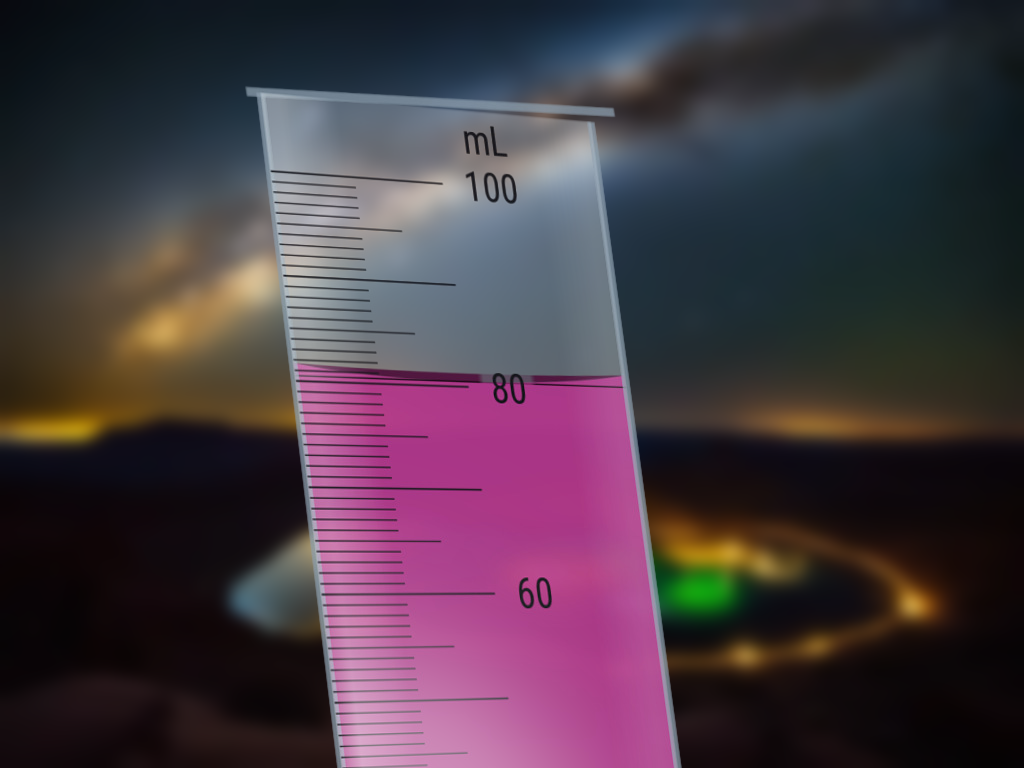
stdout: 80.5 mL
